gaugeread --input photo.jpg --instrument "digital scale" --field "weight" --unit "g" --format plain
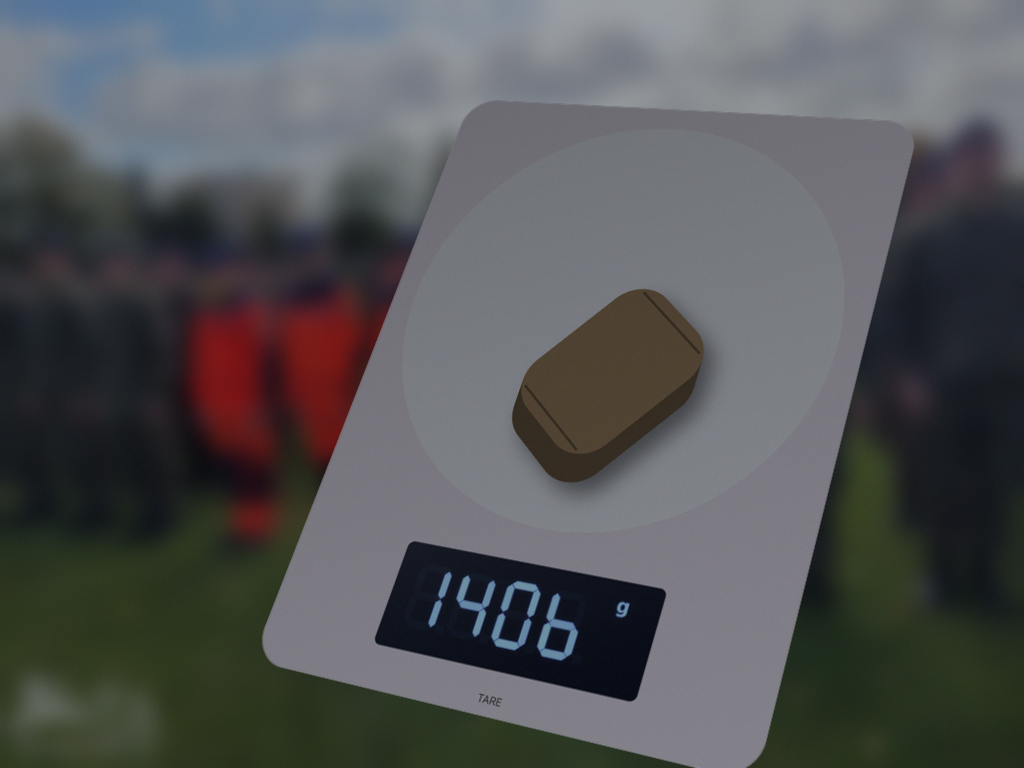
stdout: 1406 g
